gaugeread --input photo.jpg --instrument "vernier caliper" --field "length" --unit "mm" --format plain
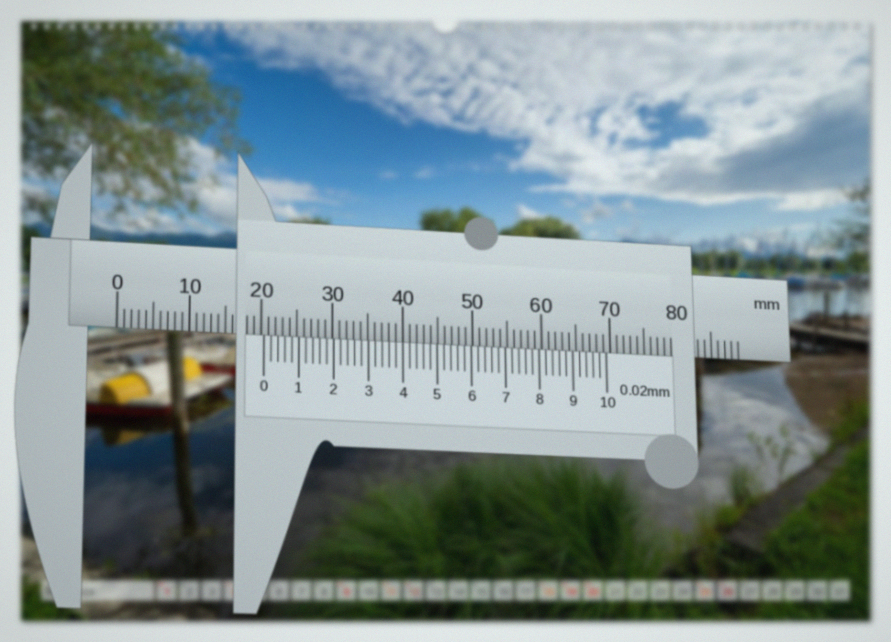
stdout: 20.4 mm
